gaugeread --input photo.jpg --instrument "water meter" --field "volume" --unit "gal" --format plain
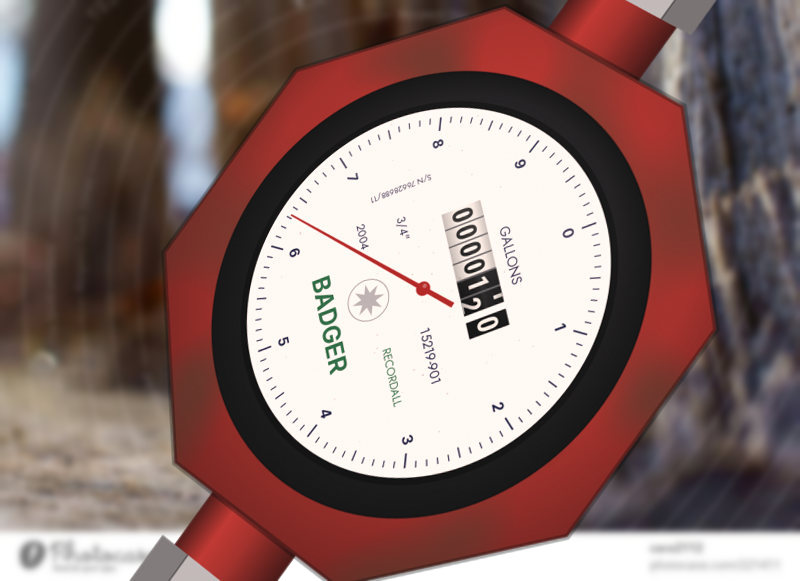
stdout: 116.3 gal
